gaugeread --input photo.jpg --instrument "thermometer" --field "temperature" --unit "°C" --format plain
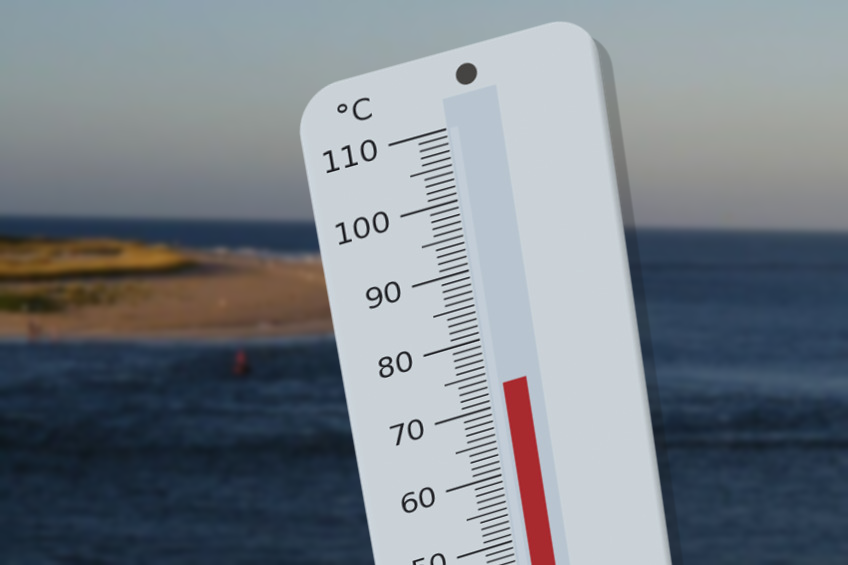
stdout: 73 °C
